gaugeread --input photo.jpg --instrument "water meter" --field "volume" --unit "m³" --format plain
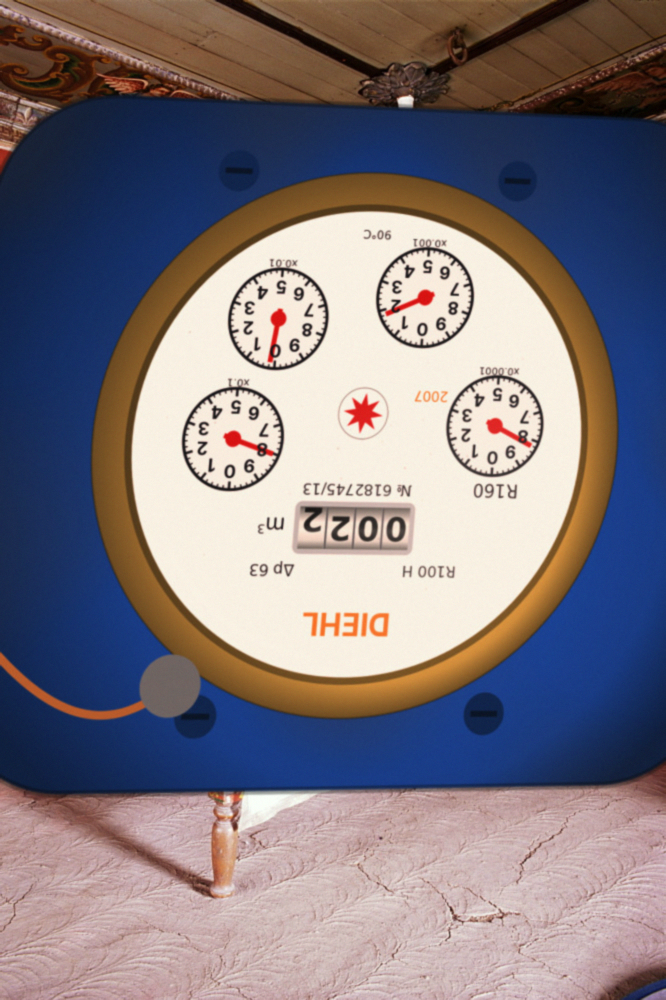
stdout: 21.8018 m³
